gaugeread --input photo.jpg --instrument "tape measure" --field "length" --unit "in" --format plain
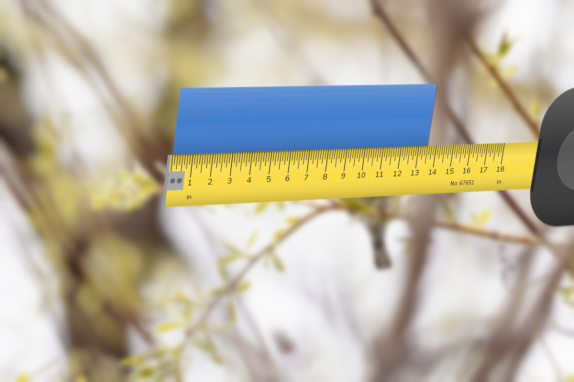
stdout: 13.5 in
